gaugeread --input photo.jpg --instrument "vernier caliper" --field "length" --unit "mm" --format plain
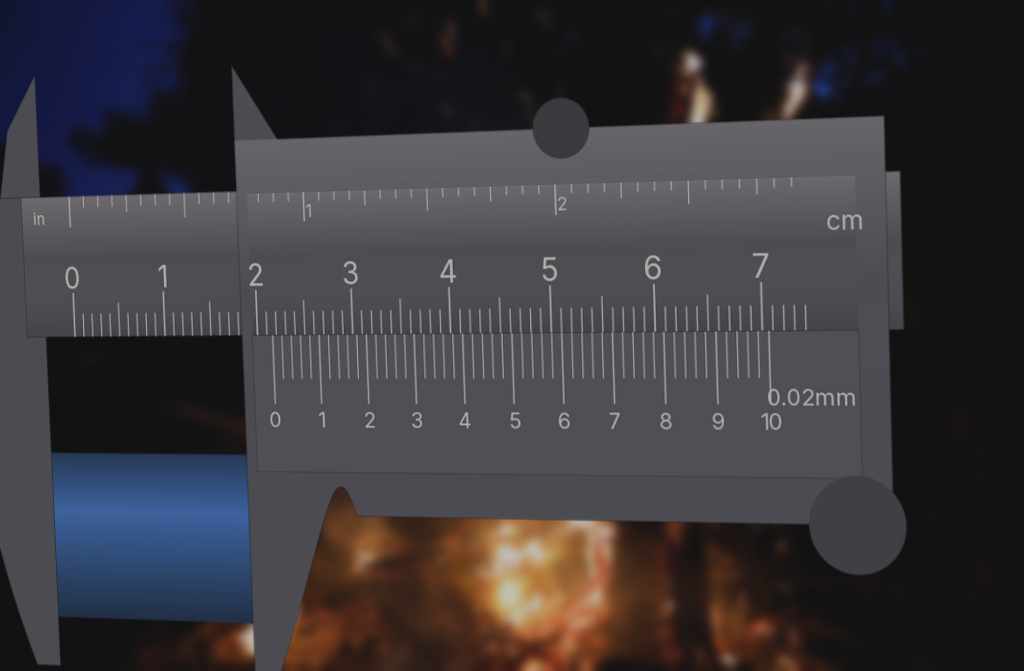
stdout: 21.6 mm
